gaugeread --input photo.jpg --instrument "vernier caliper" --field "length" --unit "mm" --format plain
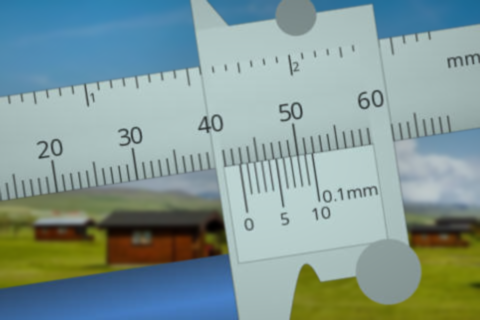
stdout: 42.8 mm
